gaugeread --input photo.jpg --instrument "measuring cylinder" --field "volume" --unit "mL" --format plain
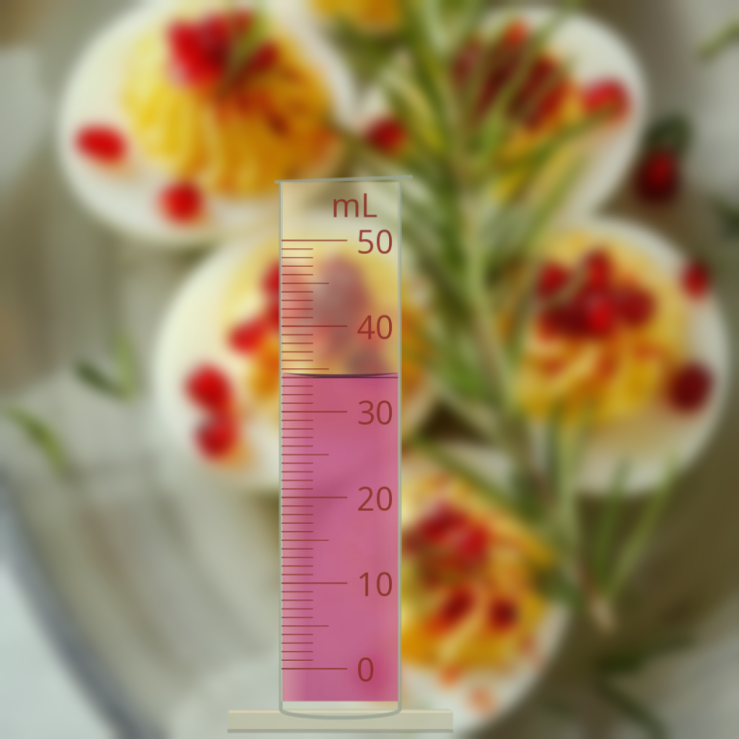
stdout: 34 mL
